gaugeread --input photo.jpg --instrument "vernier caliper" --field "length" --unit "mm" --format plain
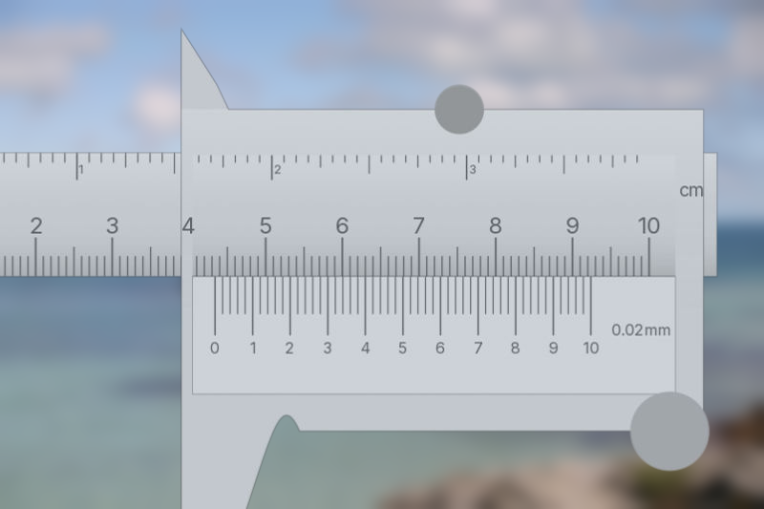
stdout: 43.4 mm
